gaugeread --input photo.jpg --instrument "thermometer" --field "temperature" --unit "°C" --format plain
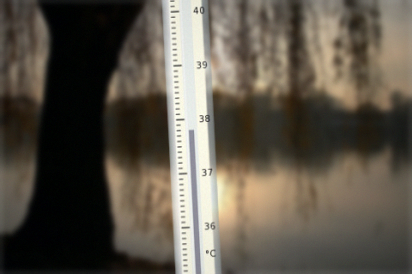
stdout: 37.8 °C
